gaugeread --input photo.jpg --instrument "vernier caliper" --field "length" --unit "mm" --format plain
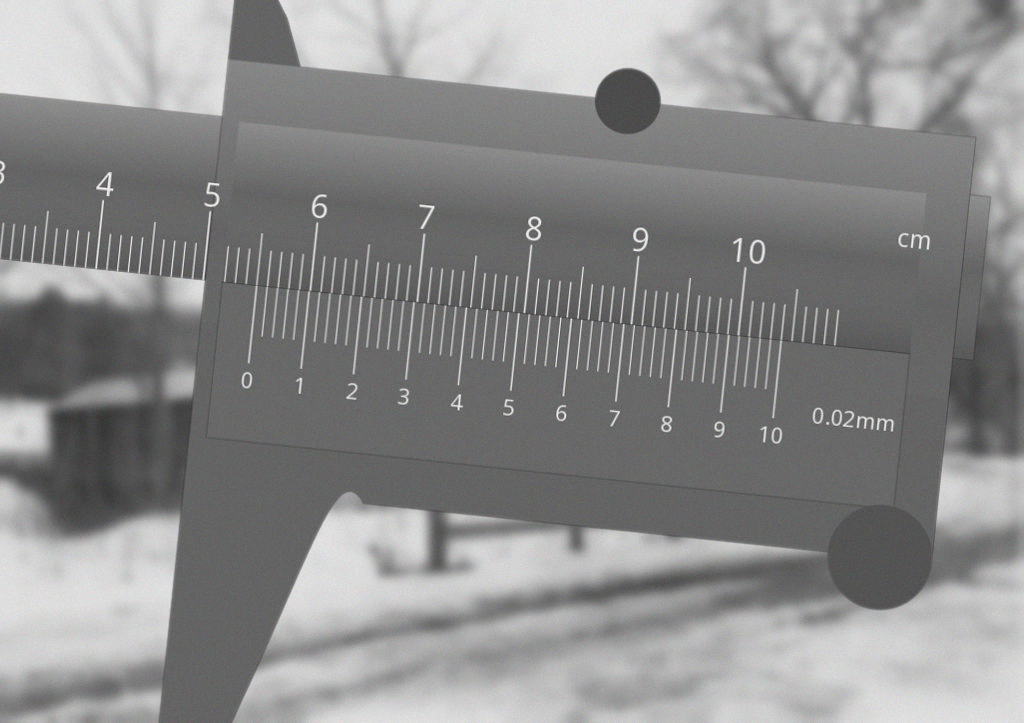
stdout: 55.0 mm
